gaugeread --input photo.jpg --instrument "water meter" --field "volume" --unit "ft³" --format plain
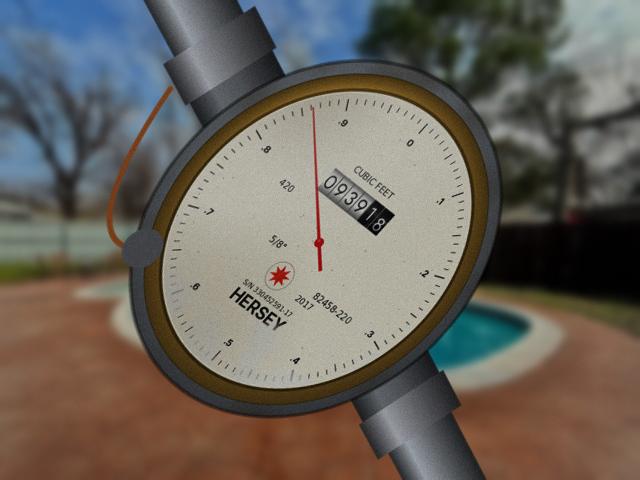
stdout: 93917.86 ft³
